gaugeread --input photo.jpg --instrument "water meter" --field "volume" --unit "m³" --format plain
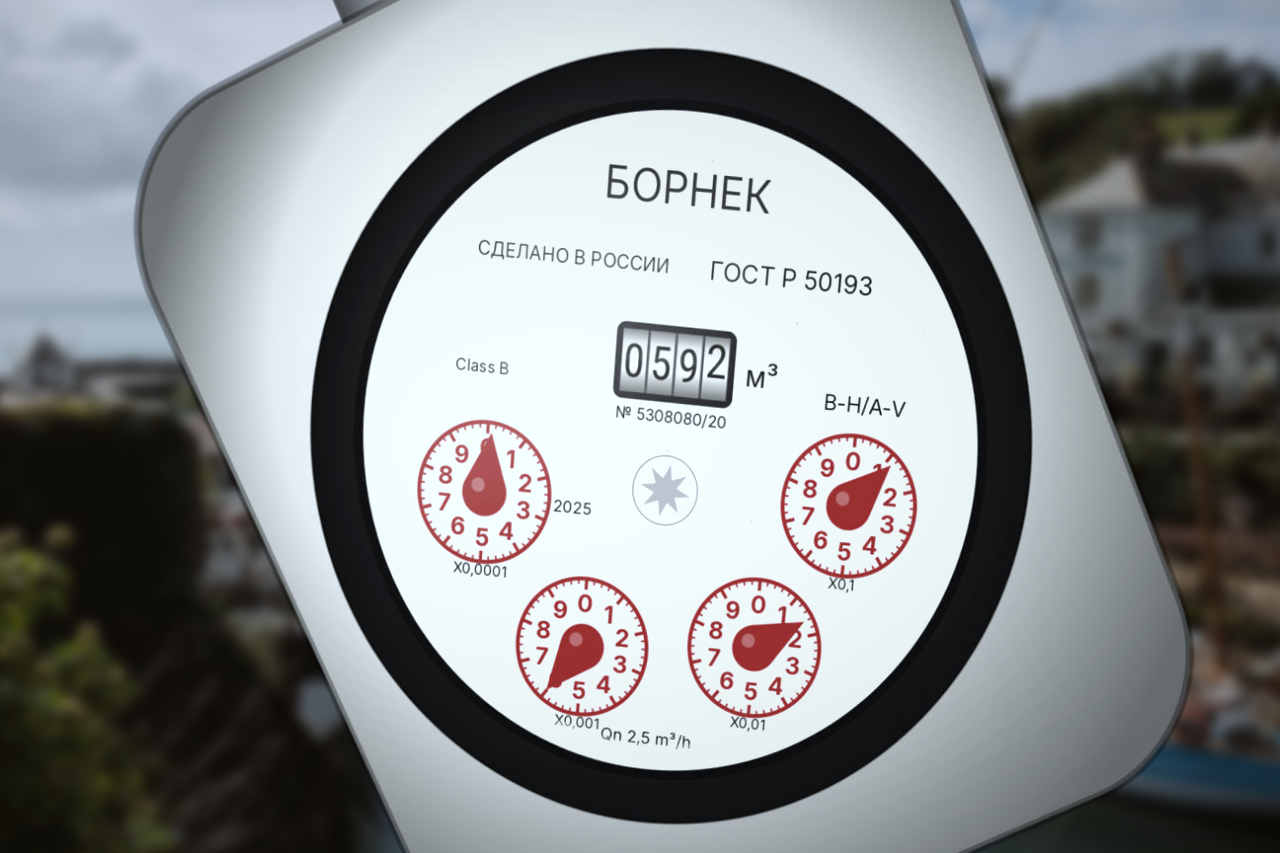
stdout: 592.1160 m³
